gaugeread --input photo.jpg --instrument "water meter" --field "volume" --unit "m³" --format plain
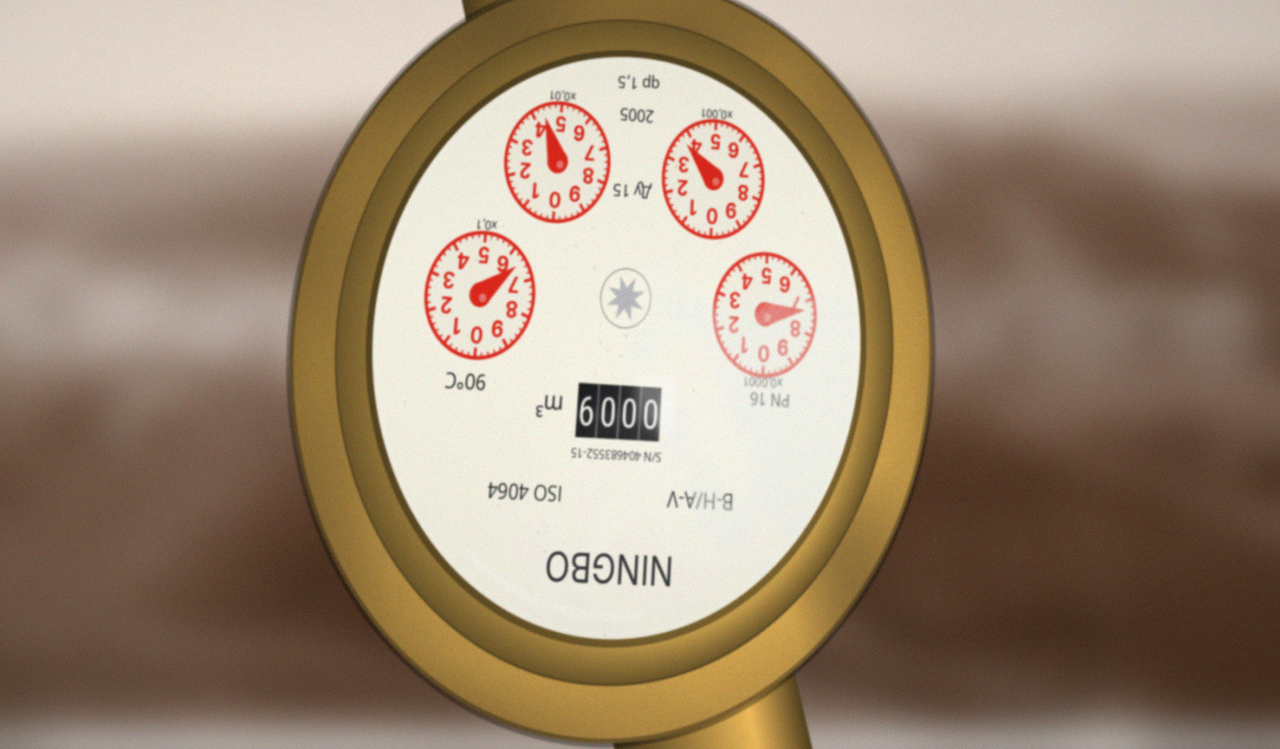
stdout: 9.6437 m³
